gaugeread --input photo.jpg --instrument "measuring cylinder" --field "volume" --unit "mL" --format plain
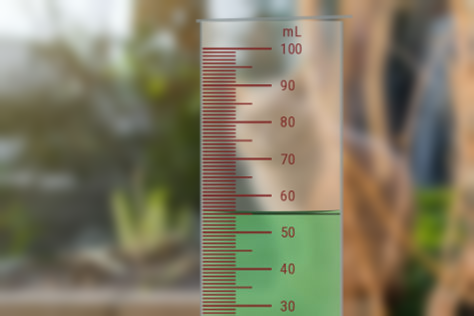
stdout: 55 mL
